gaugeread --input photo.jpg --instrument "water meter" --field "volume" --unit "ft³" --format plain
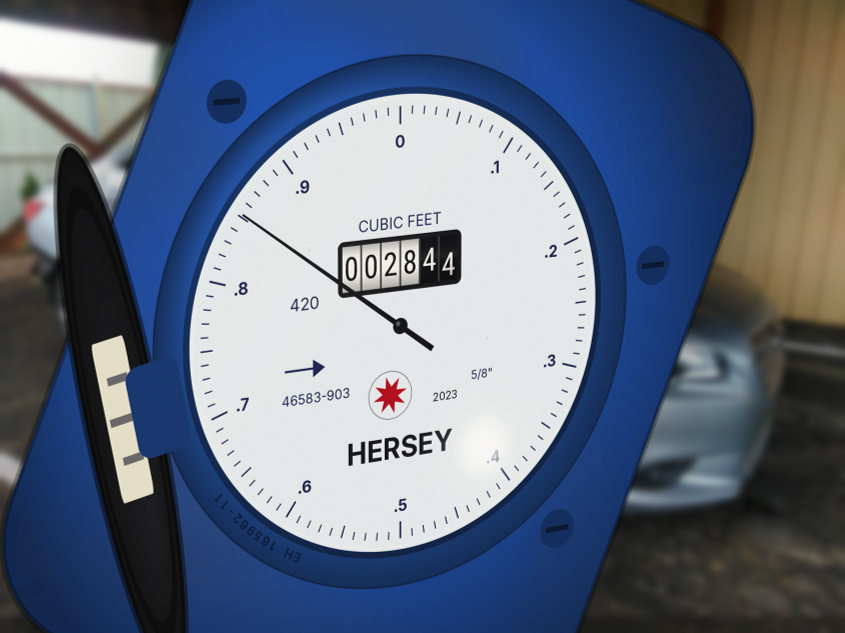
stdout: 2843.85 ft³
